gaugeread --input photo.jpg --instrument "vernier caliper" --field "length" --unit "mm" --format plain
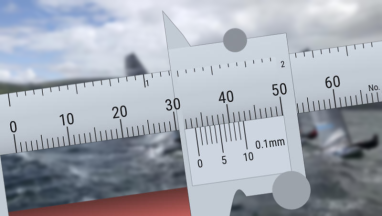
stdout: 33.6 mm
